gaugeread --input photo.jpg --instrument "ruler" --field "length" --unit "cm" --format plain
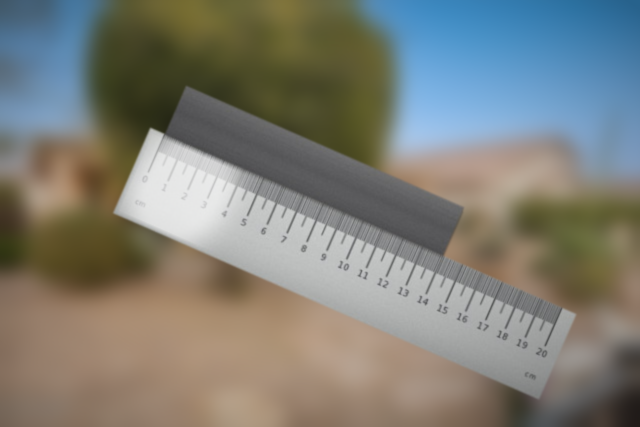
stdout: 14 cm
